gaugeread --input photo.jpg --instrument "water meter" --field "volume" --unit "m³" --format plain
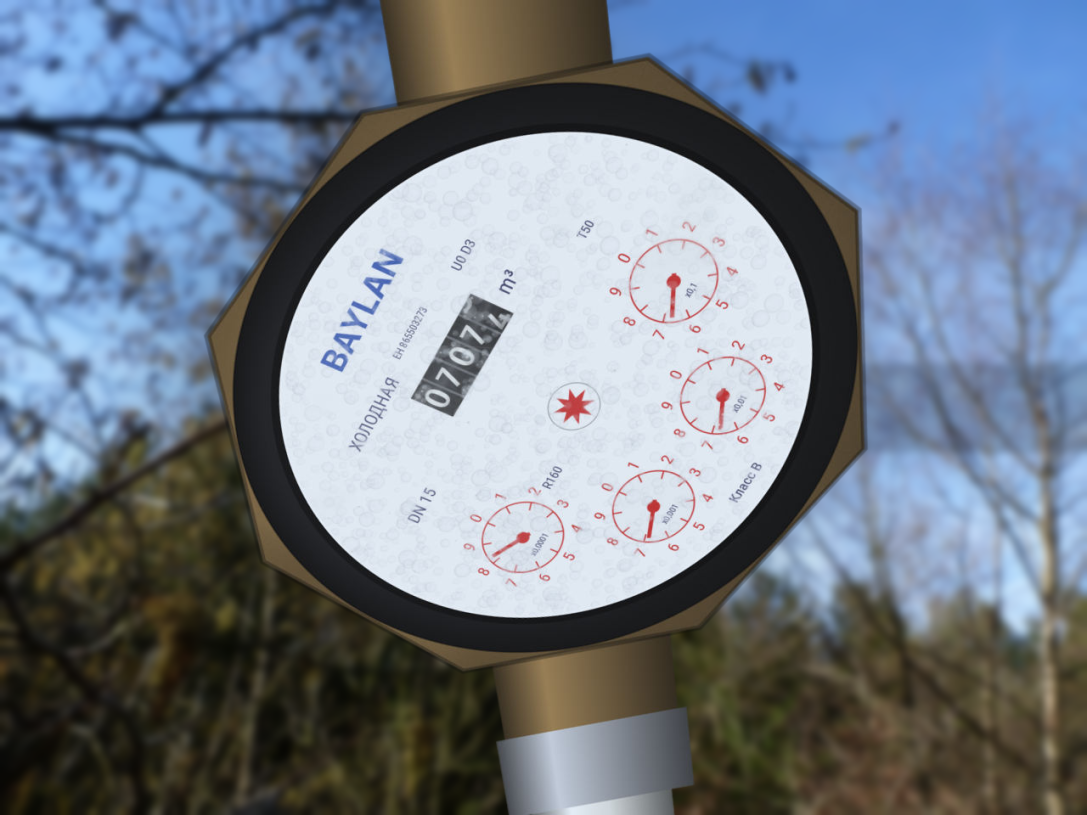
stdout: 7073.6668 m³
